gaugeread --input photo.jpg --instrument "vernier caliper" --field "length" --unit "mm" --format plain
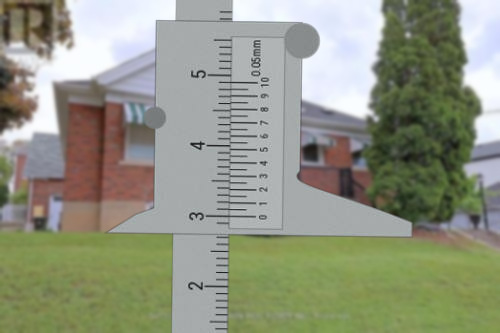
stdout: 30.0 mm
